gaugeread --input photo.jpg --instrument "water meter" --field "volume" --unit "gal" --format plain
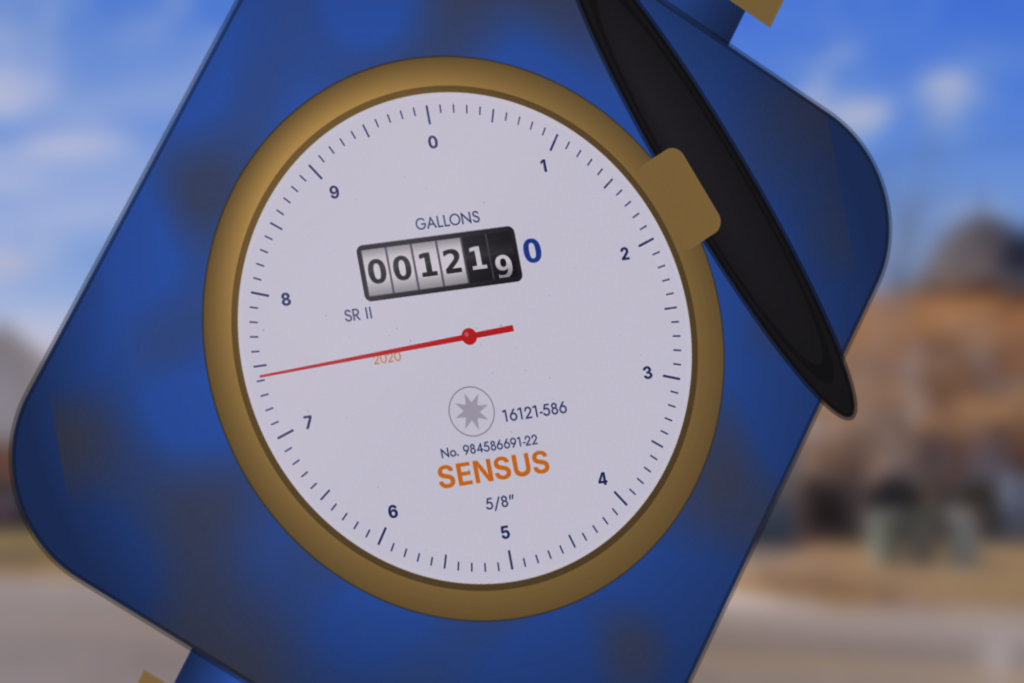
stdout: 12187.4 gal
